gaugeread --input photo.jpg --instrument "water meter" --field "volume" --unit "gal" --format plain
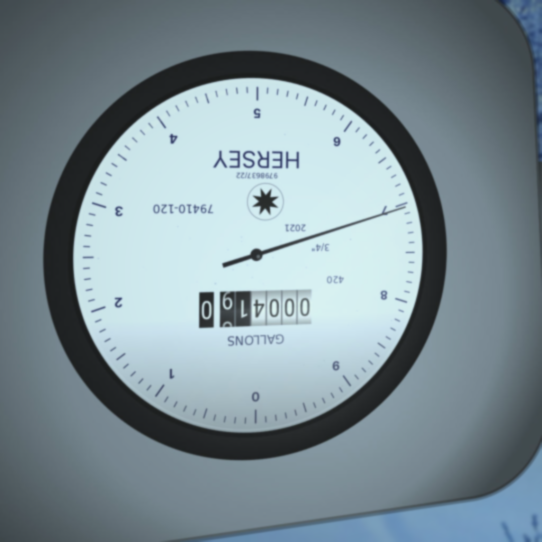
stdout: 4187.0 gal
